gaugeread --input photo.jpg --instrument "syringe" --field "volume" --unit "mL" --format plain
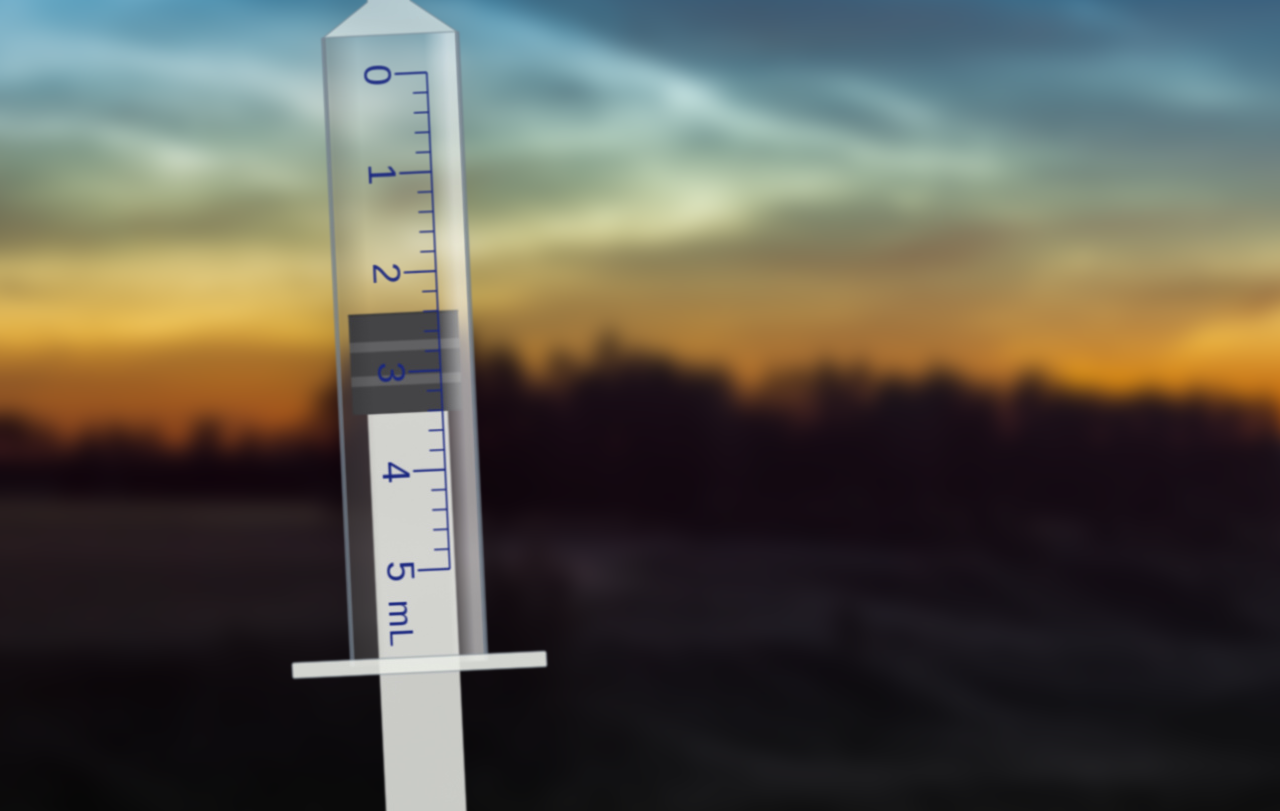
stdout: 2.4 mL
